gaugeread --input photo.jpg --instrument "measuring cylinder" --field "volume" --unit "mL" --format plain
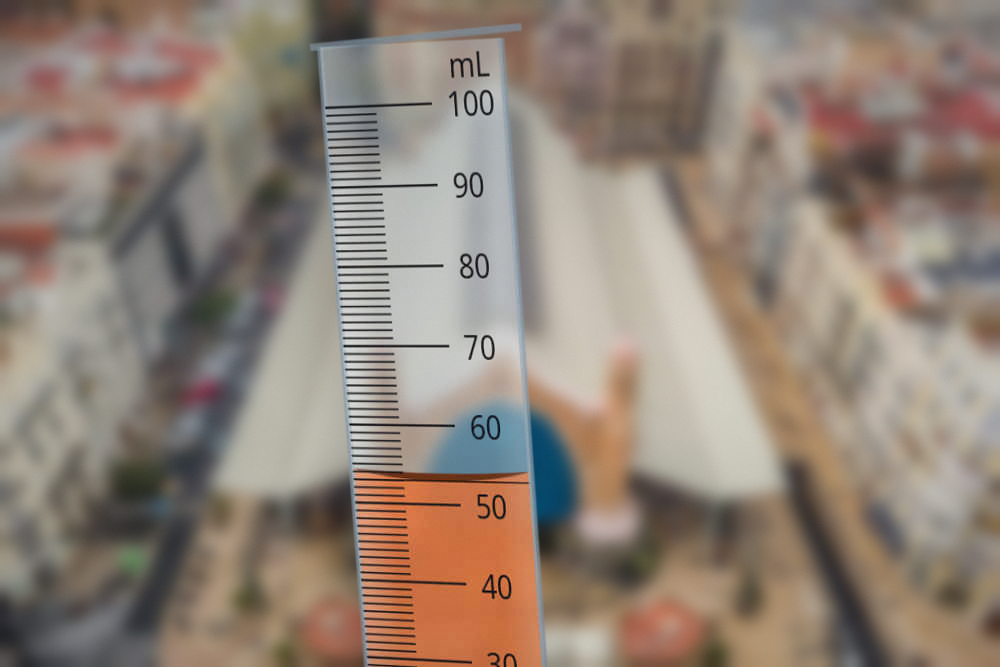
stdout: 53 mL
